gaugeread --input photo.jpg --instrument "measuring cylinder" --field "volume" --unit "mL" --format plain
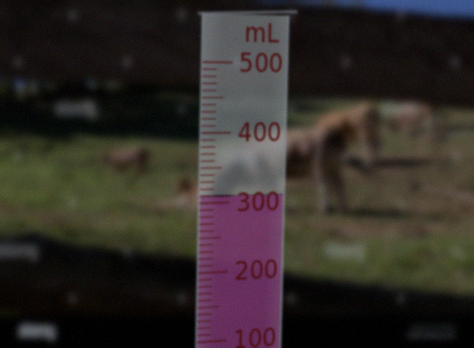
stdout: 310 mL
